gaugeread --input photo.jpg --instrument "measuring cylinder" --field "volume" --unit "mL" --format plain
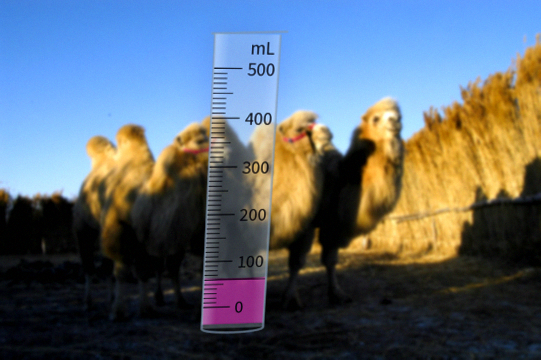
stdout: 60 mL
